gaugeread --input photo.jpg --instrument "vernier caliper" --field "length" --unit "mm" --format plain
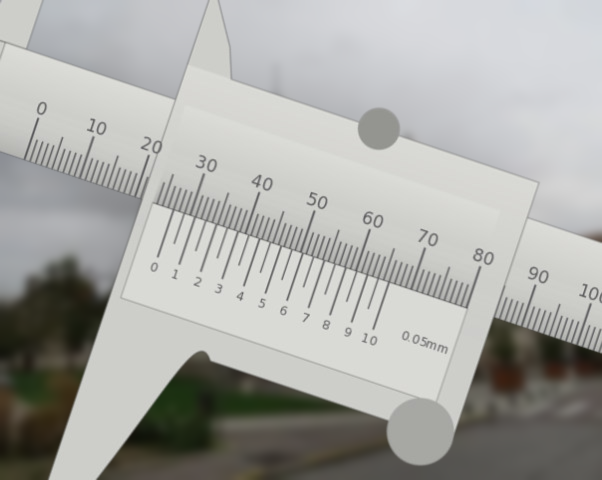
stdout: 27.0 mm
